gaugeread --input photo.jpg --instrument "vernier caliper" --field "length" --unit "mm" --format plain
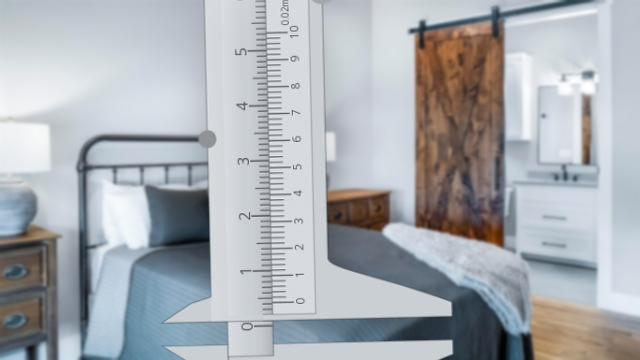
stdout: 4.2 mm
